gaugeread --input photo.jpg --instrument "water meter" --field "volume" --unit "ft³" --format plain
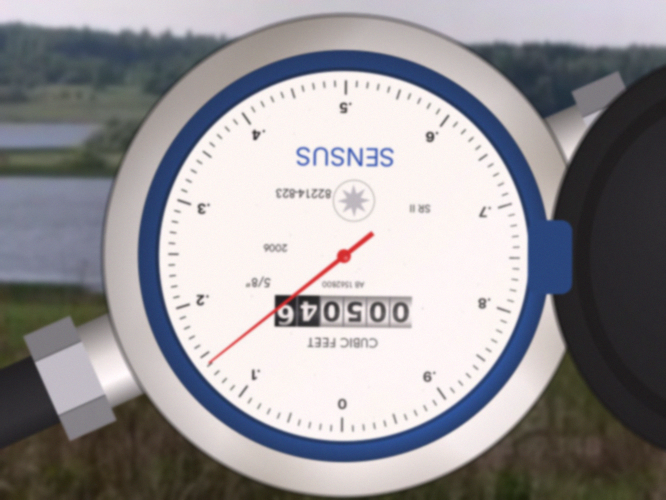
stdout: 5046.14 ft³
